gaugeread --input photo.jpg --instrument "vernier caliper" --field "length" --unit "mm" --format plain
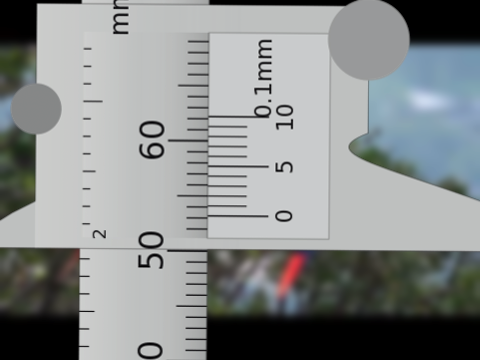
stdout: 53.2 mm
